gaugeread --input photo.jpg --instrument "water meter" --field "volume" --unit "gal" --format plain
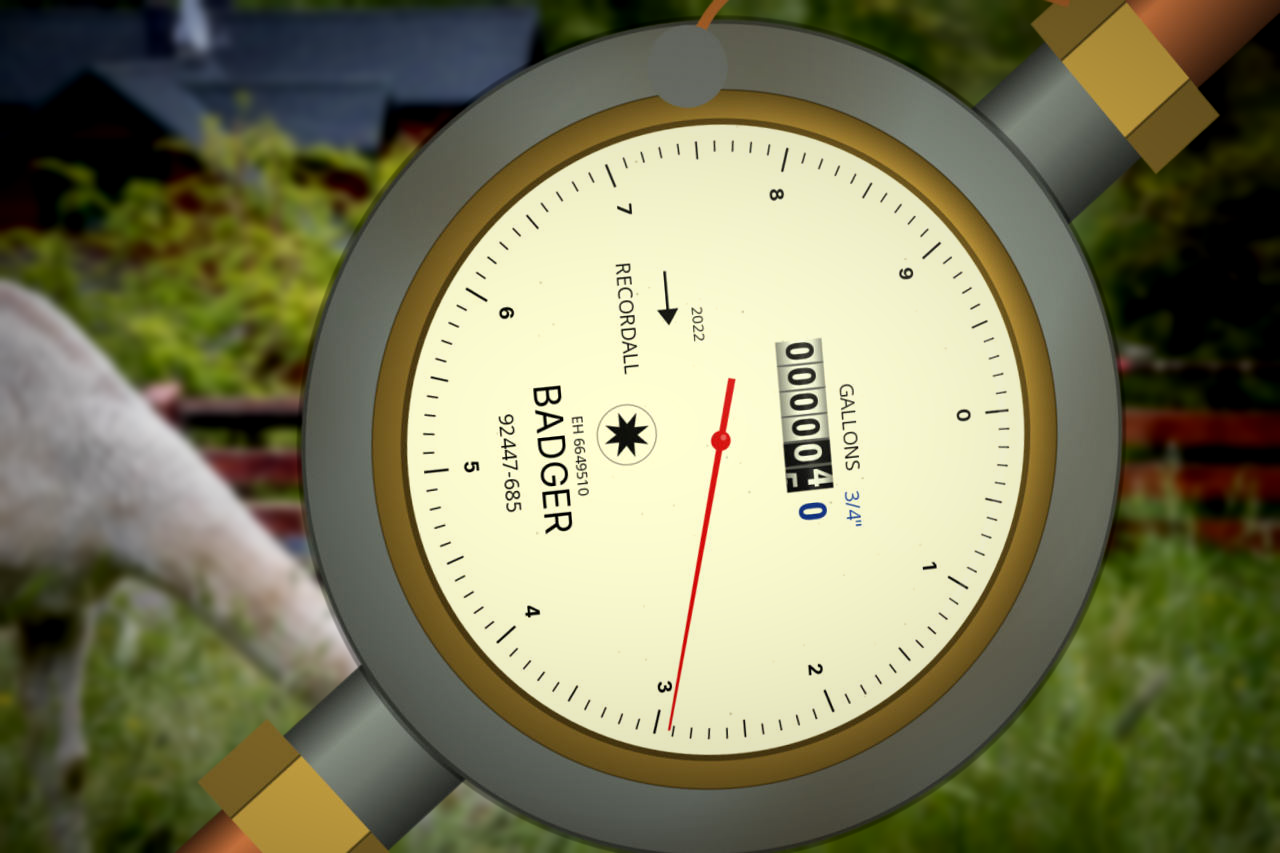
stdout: 42.9 gal
